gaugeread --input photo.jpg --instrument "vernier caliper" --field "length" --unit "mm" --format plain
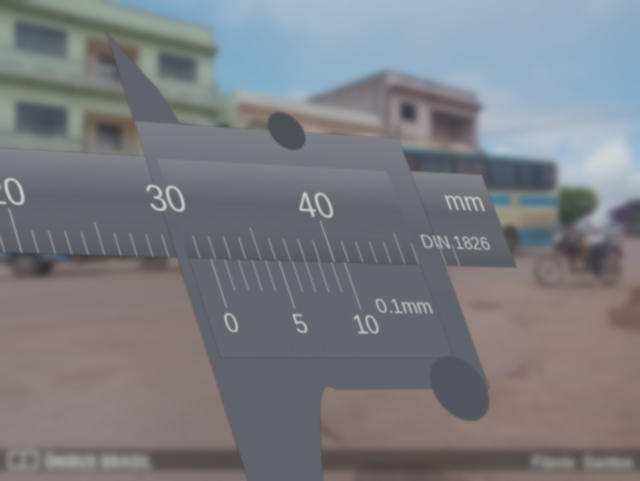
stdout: 31.7 mm
